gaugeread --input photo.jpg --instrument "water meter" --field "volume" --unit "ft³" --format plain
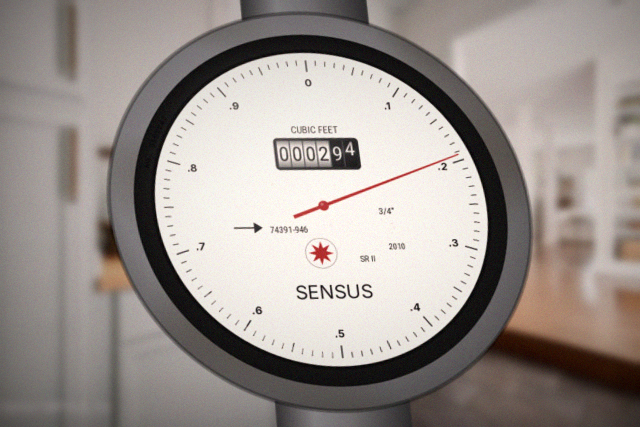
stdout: 294.19 ft³
